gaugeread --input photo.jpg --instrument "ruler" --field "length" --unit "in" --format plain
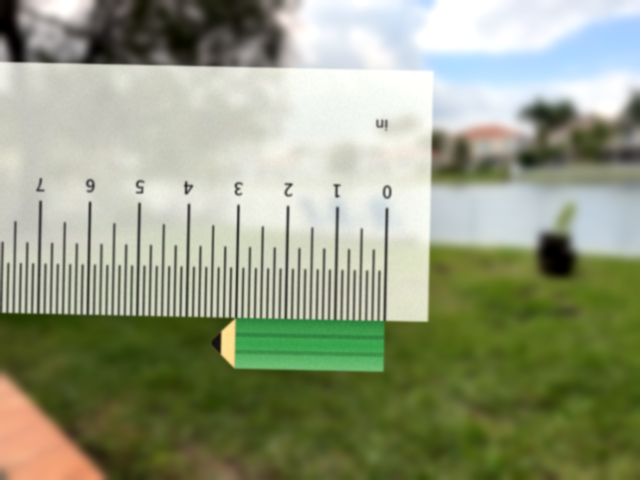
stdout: 3.5 in
